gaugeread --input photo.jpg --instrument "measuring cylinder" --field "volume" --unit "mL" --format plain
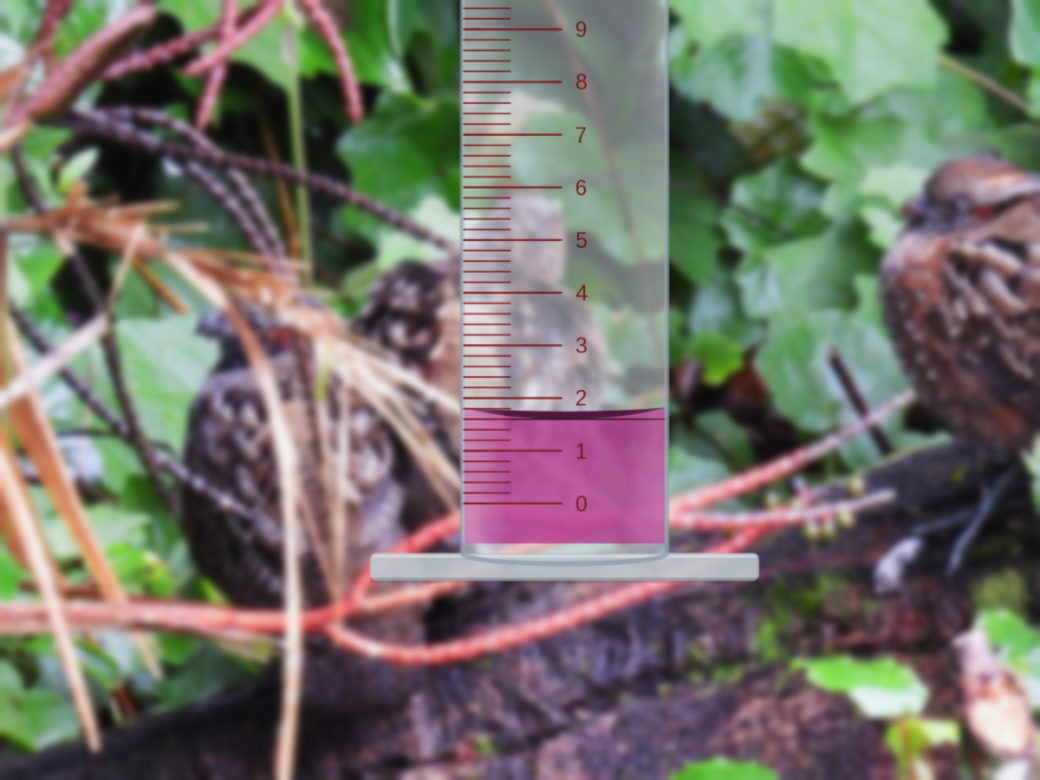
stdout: 1.6 mL
